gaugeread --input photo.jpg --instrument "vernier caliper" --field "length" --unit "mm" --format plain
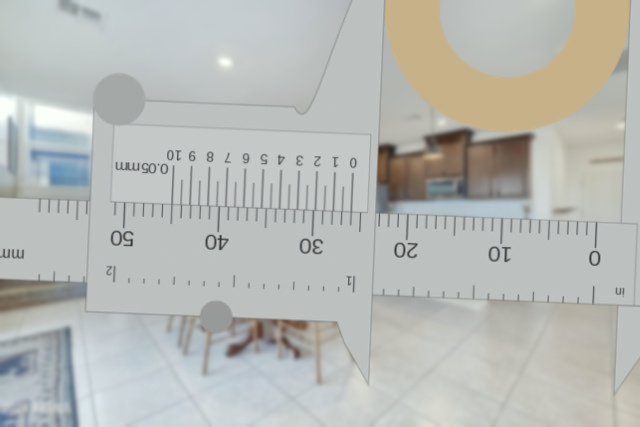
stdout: 26.0 mm
